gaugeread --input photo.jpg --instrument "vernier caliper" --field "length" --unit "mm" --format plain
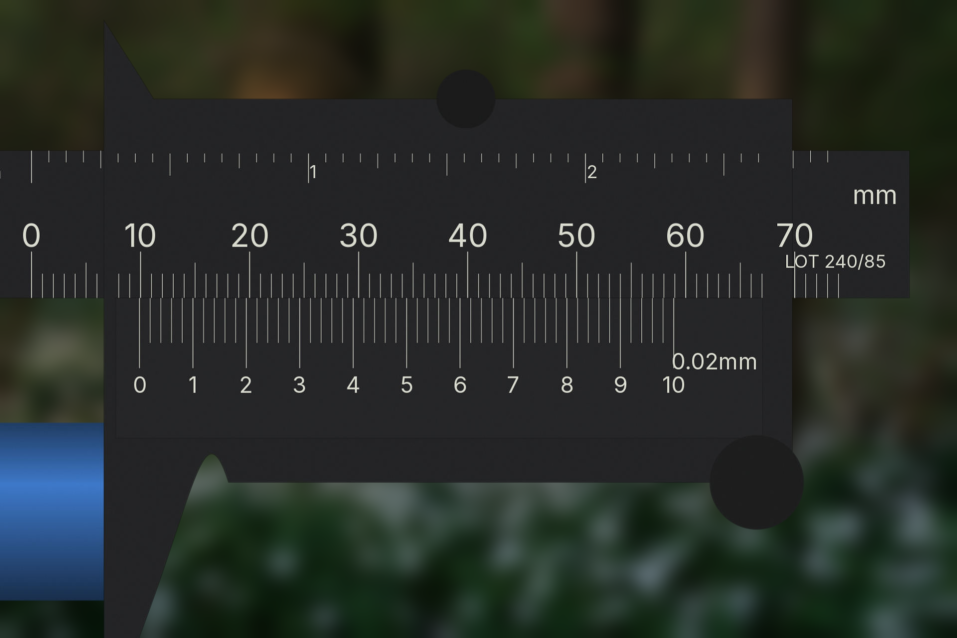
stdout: 9.9 mm
